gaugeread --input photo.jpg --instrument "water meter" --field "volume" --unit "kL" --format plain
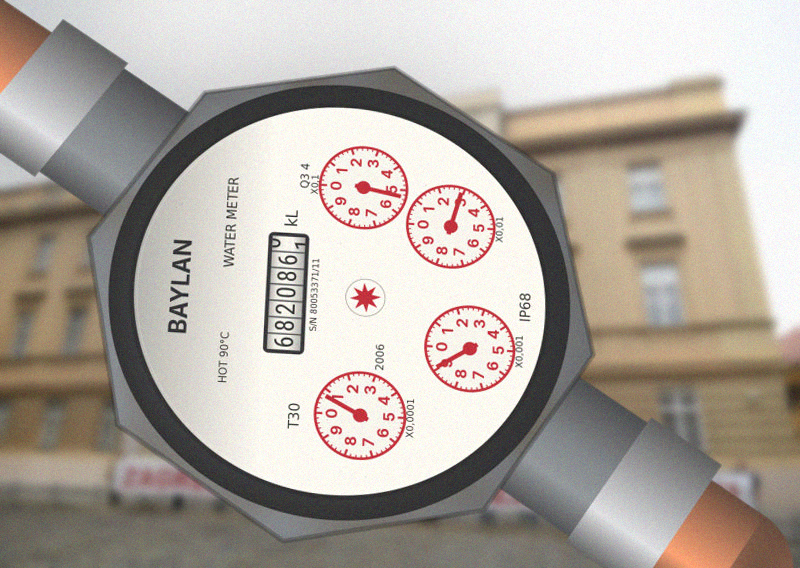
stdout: 6820860.5290 kL
